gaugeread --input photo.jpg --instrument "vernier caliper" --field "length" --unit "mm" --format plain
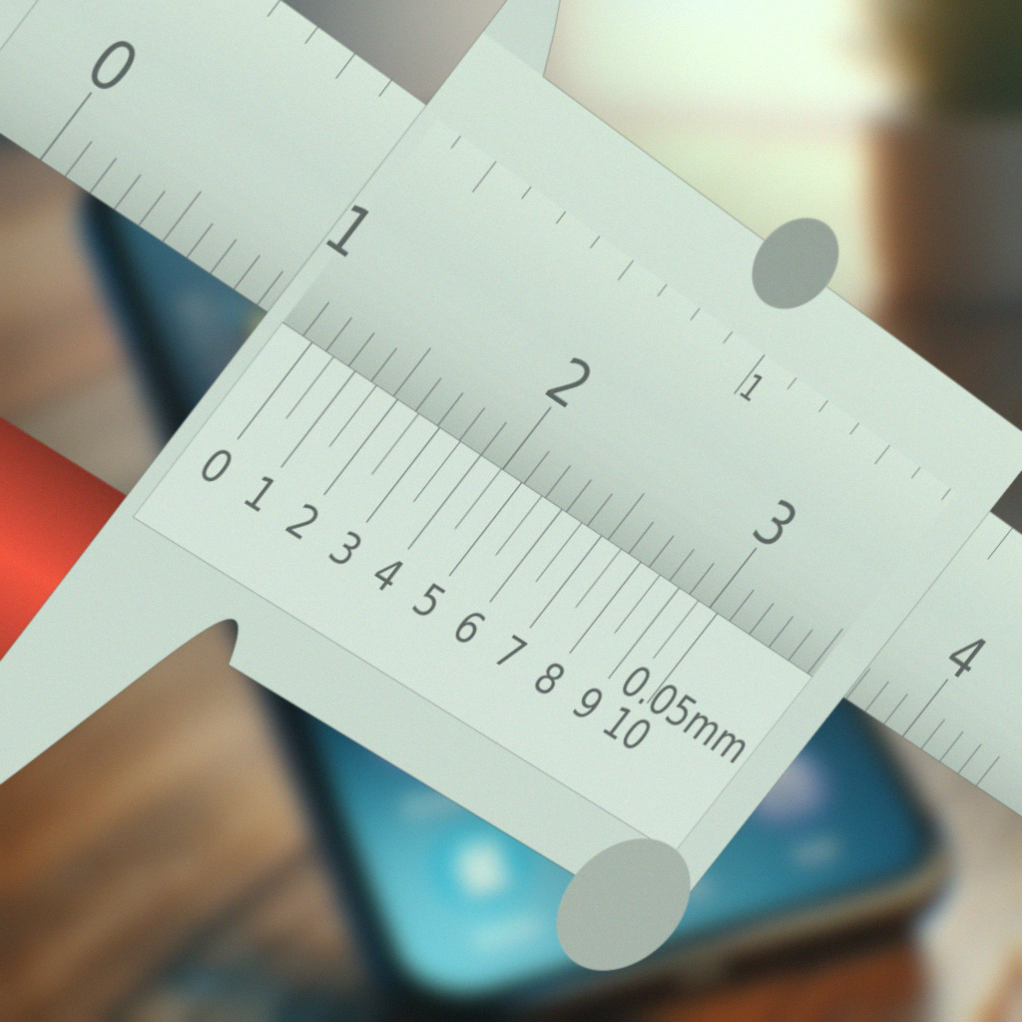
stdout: 11.4 mm
